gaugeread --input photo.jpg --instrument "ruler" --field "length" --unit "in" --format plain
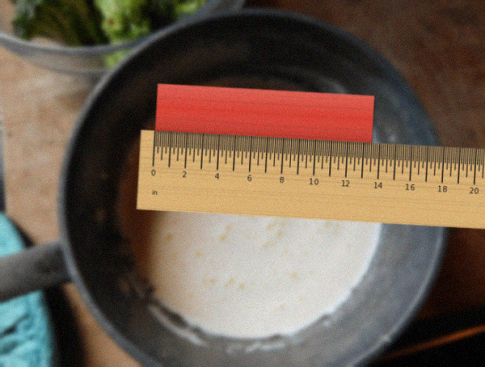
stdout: 13.5 in
